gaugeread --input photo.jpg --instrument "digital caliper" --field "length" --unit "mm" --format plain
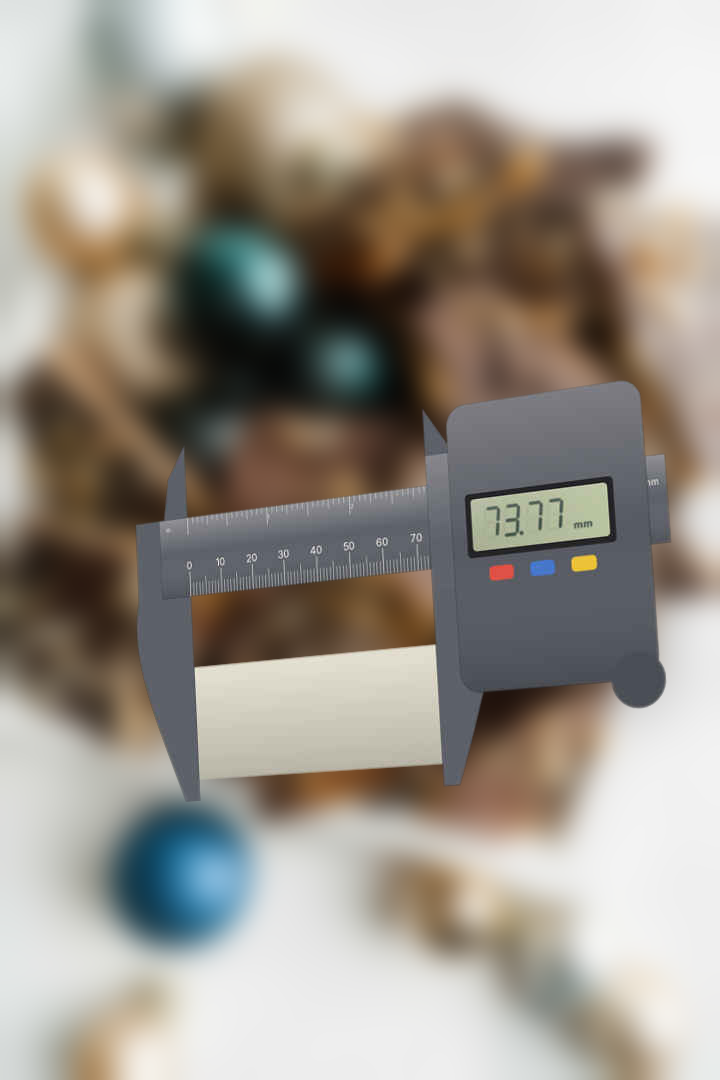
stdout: 73.77 mm
